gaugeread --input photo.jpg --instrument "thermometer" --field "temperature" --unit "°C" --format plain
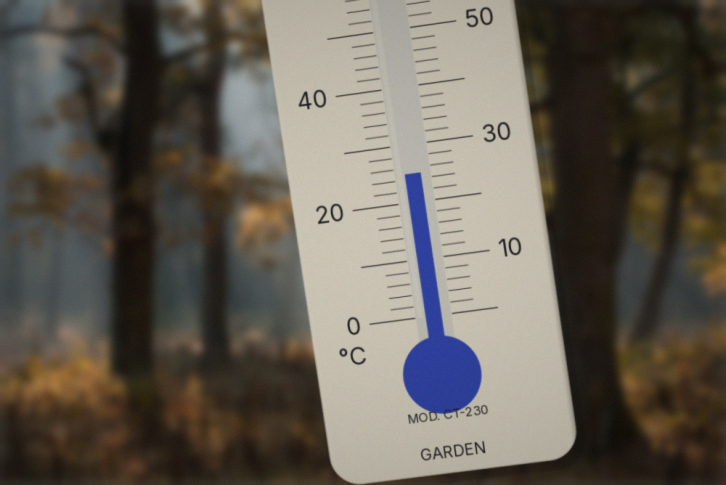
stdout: 25 °C
